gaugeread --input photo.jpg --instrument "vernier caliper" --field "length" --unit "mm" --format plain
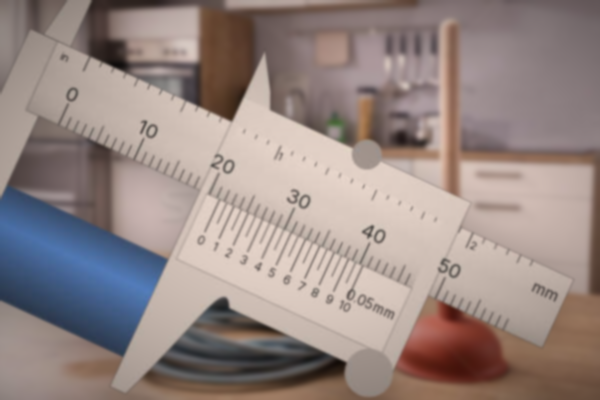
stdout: 21.4 mm
